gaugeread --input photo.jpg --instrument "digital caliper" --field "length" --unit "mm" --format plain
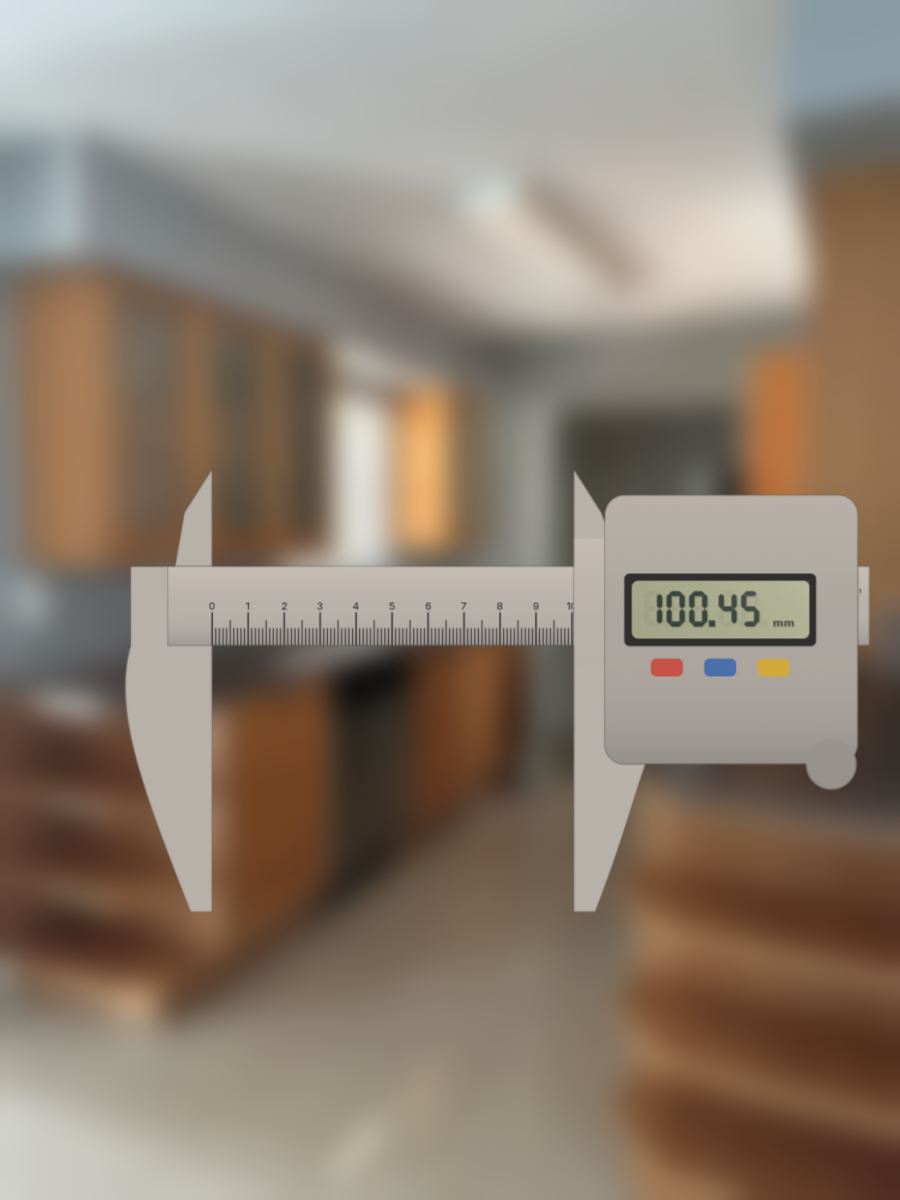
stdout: 100.45 mm
